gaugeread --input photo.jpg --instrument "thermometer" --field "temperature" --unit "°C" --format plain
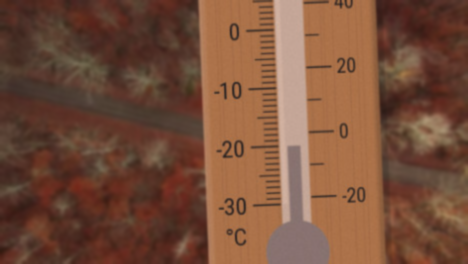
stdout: -20 °C
